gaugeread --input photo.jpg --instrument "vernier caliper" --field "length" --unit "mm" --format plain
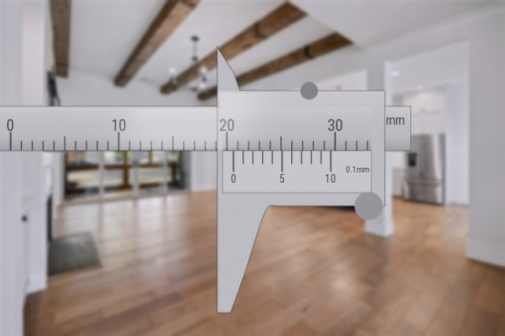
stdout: 20.6 mm
